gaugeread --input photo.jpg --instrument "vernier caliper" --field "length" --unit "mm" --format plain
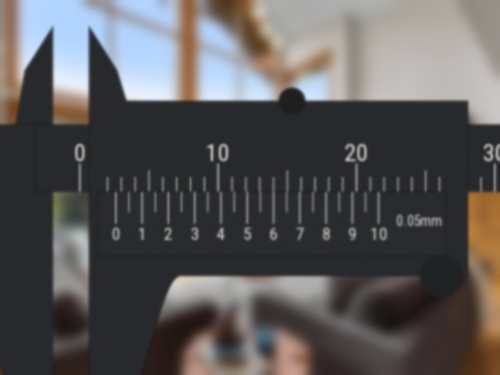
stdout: 2.6 mm
